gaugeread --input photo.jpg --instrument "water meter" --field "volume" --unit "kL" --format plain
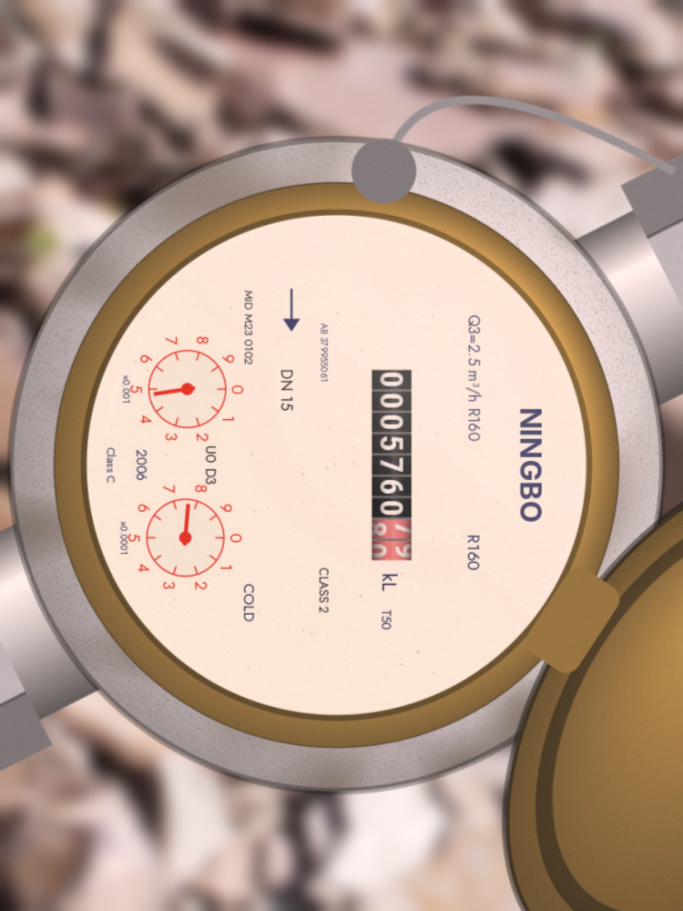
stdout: 5760.7947 kL
